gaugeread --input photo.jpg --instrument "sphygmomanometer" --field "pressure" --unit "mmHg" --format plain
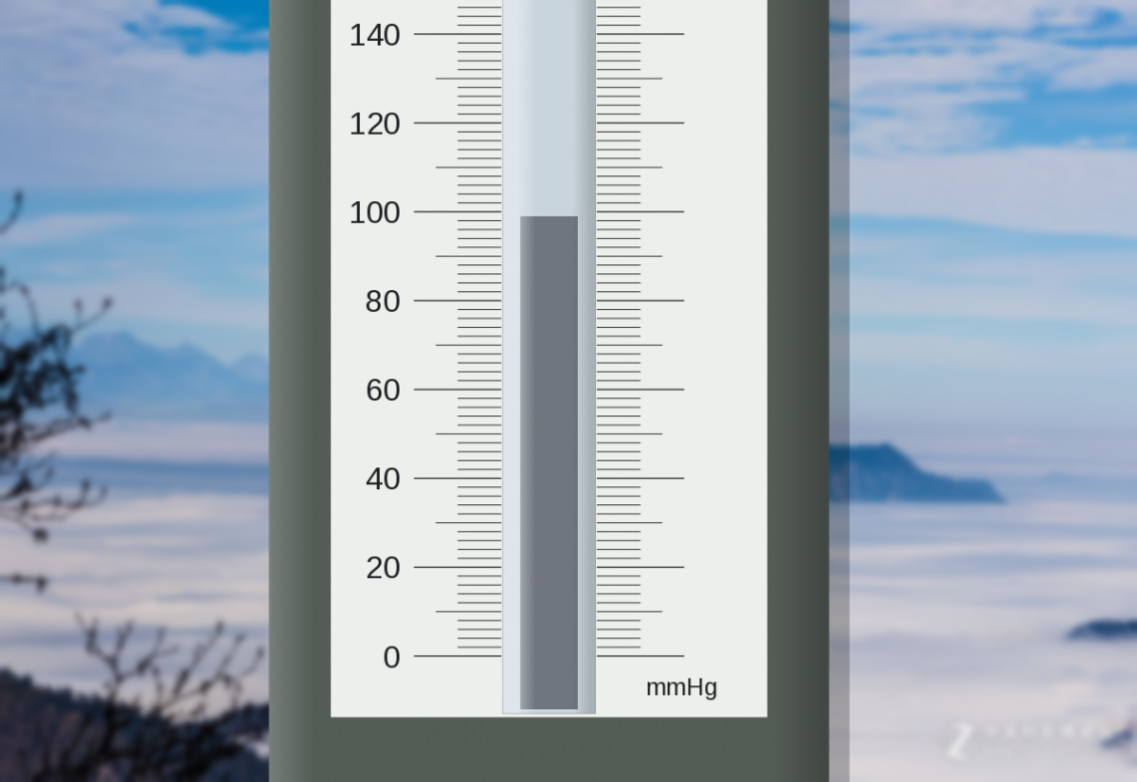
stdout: 99 mmHg
